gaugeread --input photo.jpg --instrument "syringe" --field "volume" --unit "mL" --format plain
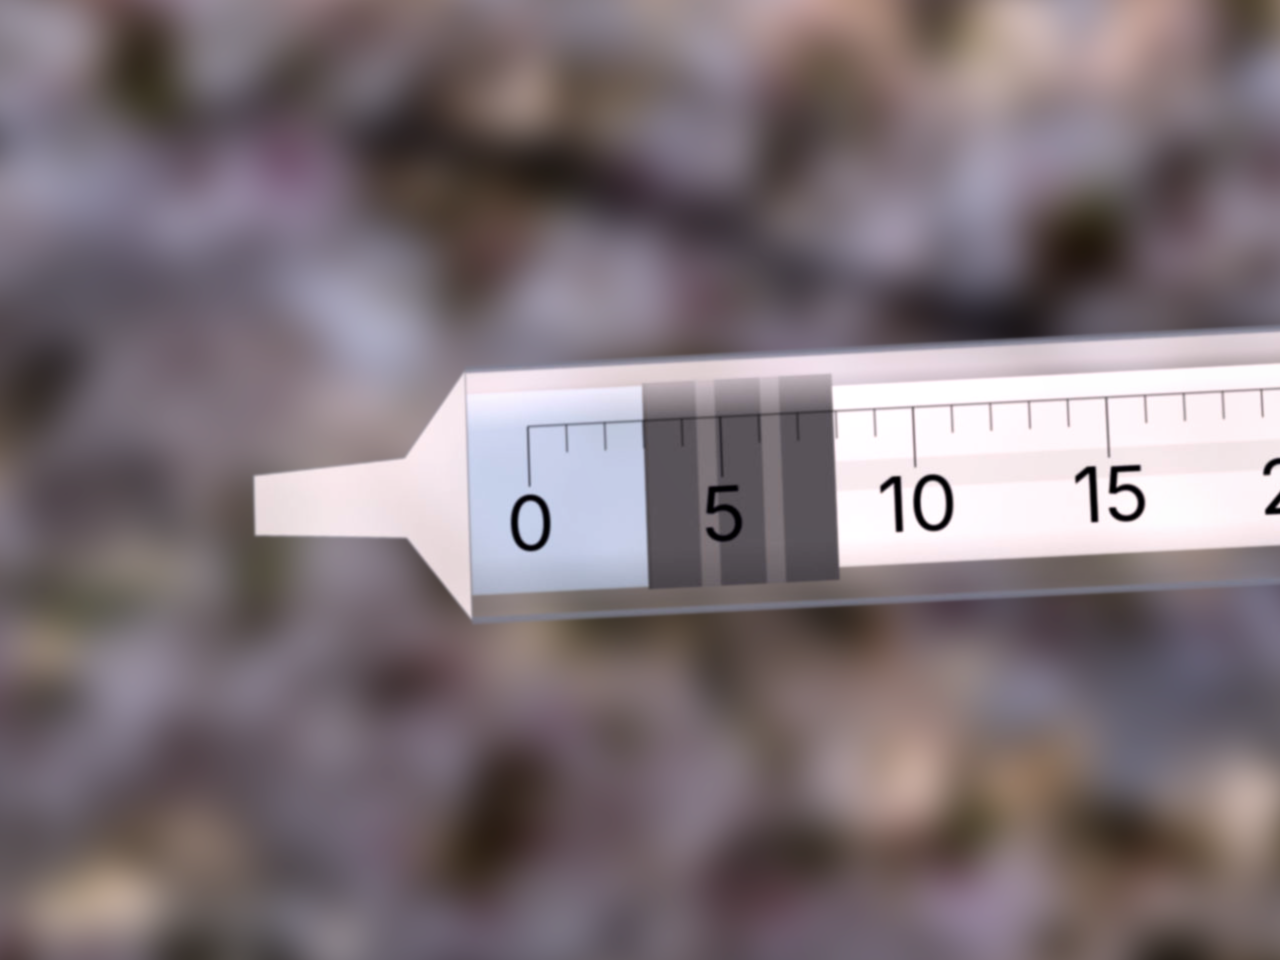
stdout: 3 mL
